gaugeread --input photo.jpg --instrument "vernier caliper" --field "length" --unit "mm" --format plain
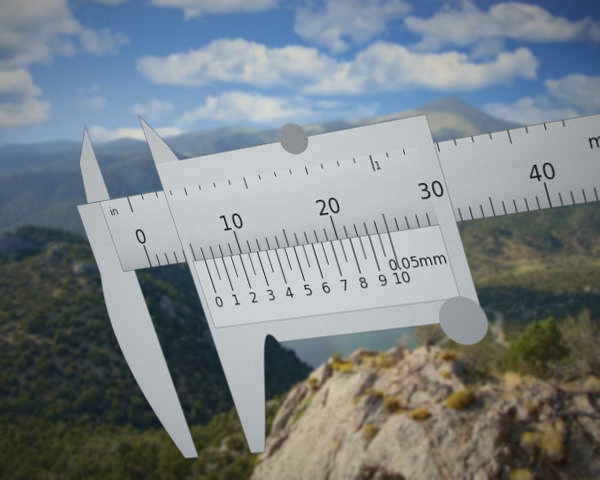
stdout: 6.0 mm
